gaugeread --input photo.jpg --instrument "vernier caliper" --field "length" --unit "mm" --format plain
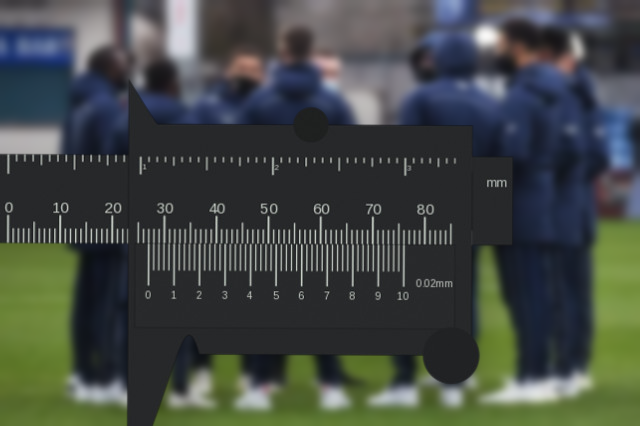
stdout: 27.0 mm
